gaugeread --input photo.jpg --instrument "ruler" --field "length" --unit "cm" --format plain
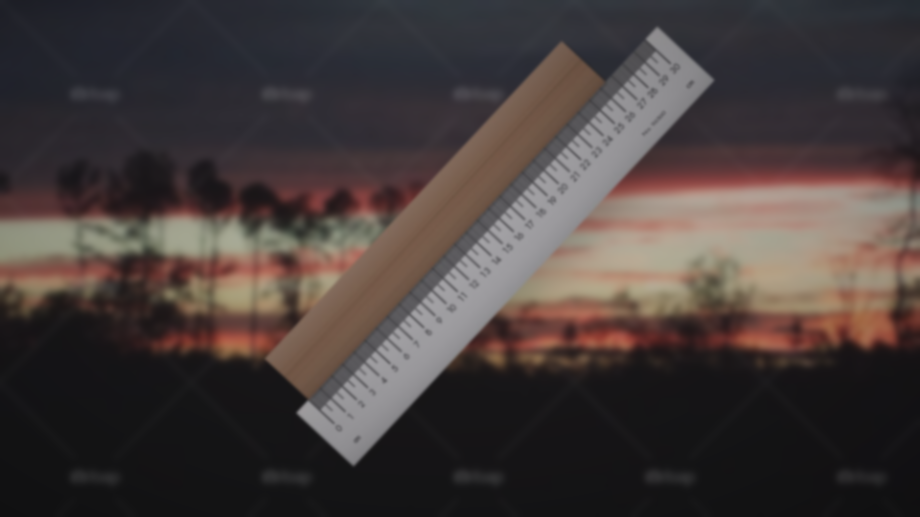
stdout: 26.5 cm
